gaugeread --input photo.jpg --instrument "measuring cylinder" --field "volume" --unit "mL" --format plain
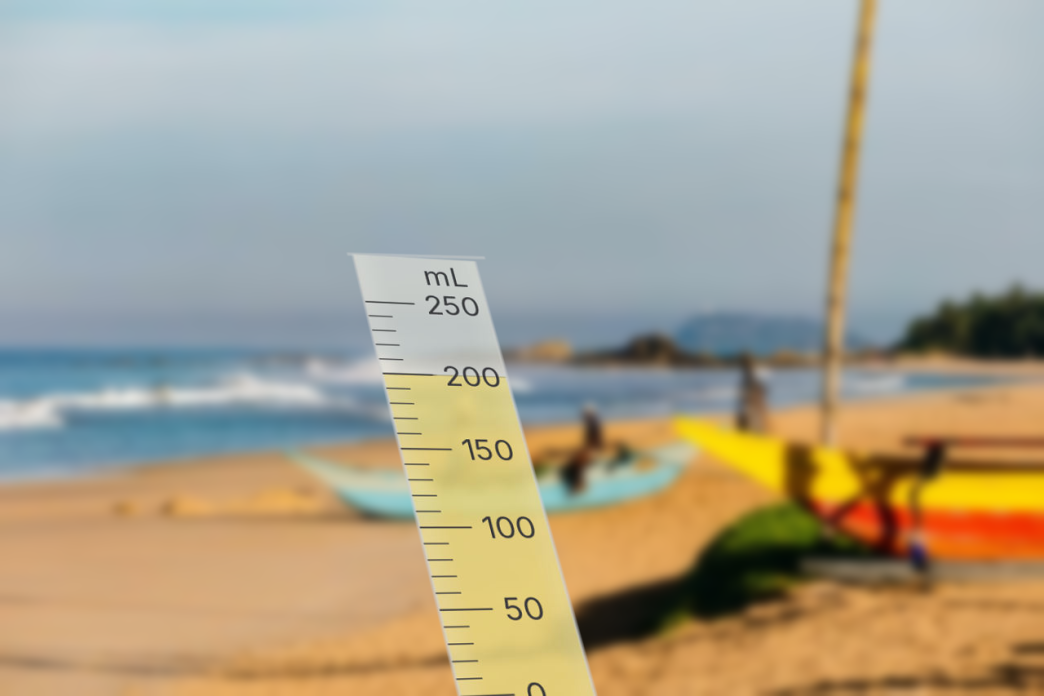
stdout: 200 mL
